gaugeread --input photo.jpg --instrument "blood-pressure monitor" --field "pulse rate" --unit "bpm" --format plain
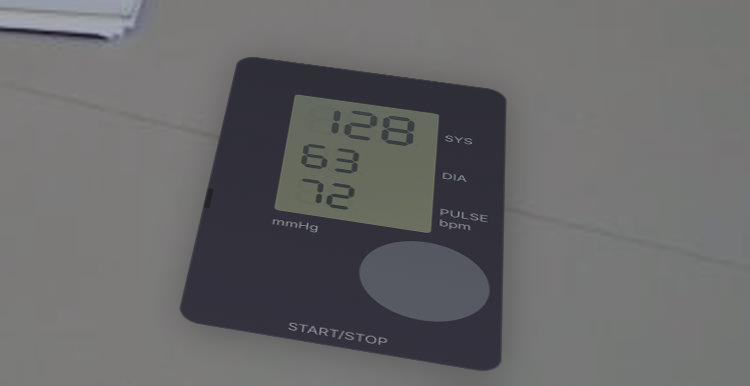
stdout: 72 bpm
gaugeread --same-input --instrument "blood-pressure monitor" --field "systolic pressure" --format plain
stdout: 128 mmHg
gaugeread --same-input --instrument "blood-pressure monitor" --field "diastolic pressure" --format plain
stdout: 63 mmHg
